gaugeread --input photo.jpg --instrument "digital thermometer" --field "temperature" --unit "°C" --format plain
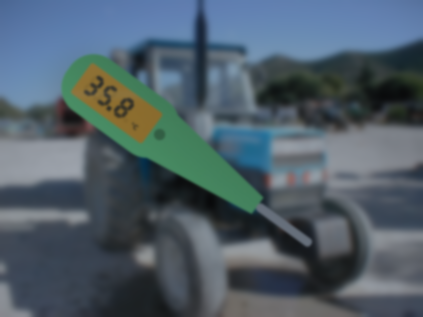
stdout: 35.8 °C
